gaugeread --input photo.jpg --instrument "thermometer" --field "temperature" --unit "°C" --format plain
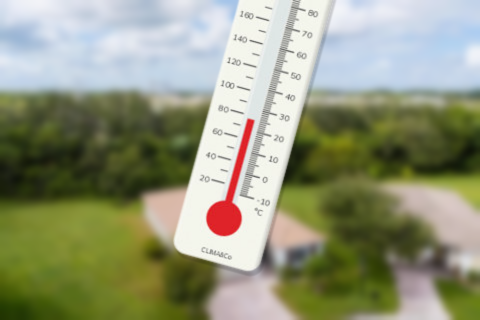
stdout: 25 °C
